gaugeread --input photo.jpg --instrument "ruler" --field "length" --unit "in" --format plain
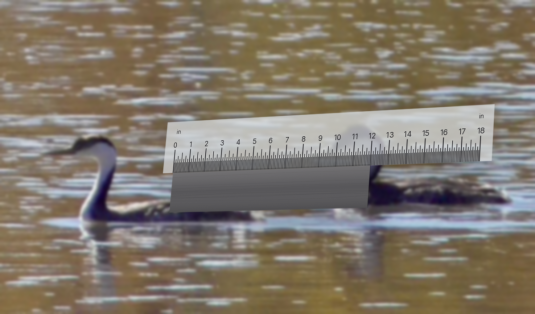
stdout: 12 in
